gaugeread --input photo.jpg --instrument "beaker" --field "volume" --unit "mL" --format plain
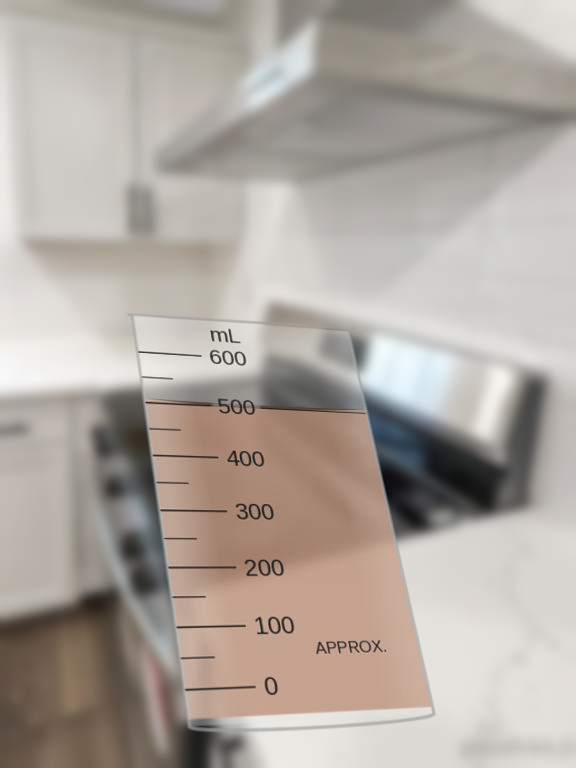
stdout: 500 mL
